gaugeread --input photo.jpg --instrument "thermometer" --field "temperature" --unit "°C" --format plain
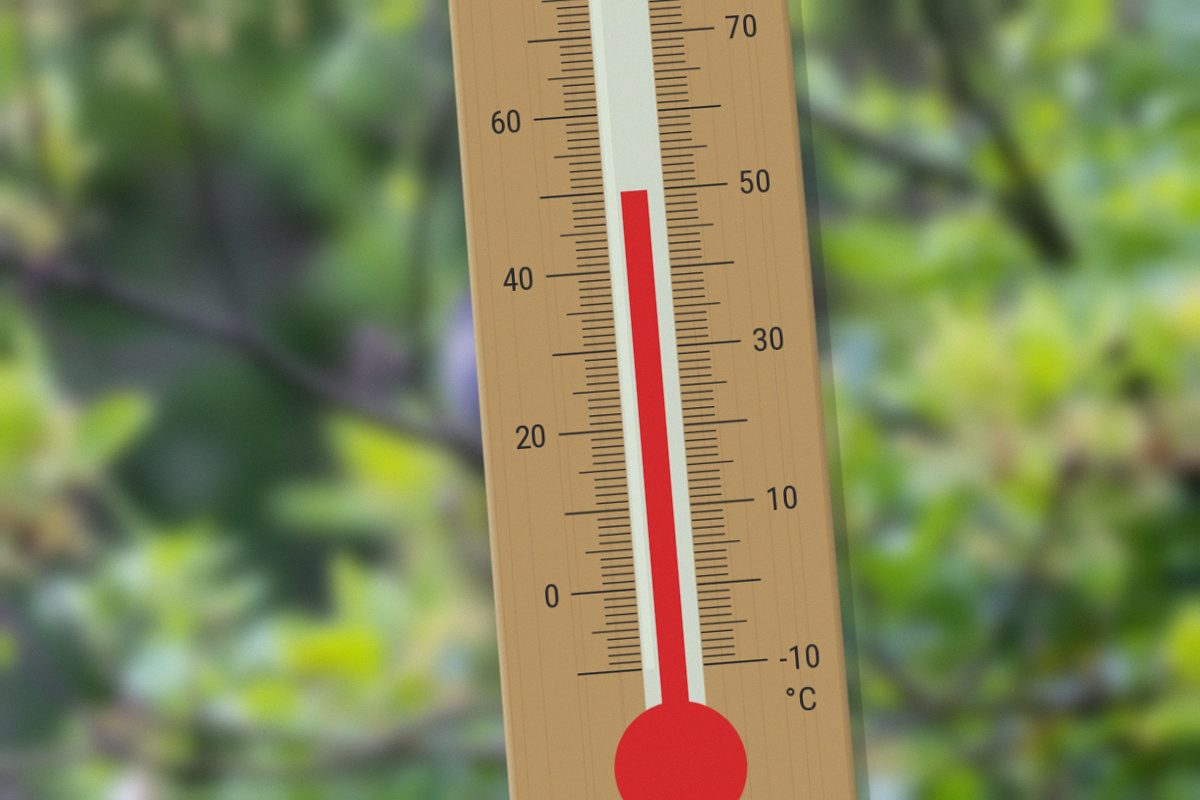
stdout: 50 °C
